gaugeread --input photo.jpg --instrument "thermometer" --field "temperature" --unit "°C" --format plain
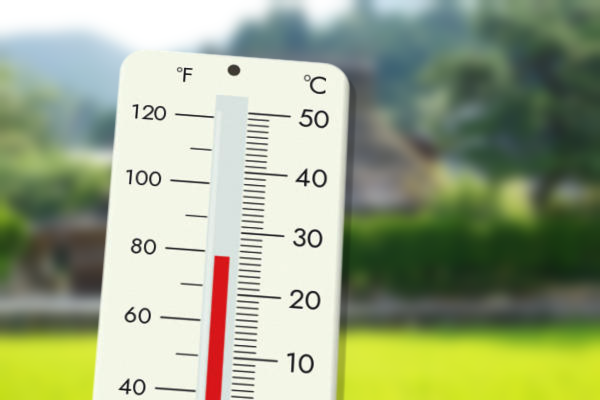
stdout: 26 °C
